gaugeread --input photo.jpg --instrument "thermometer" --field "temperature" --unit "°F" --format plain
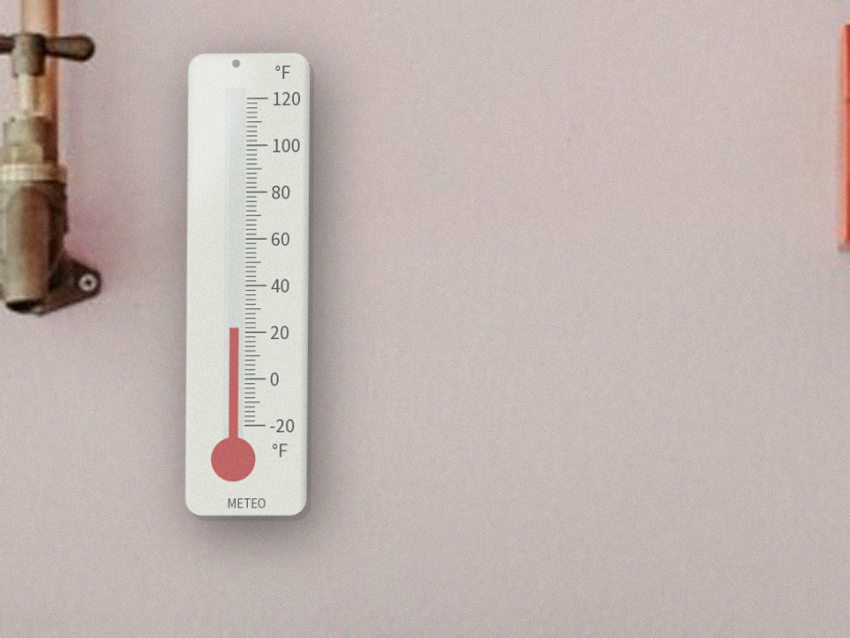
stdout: 22 °F
